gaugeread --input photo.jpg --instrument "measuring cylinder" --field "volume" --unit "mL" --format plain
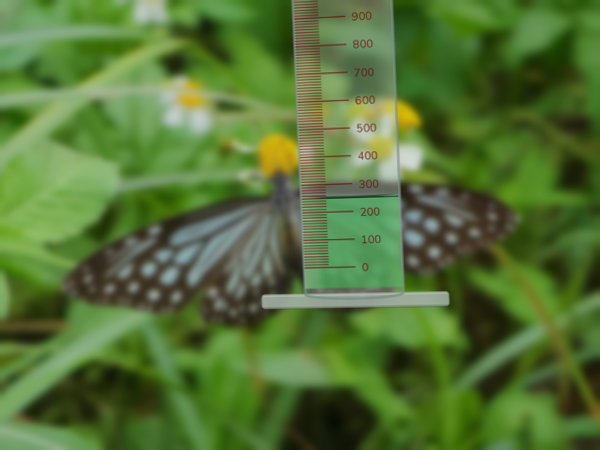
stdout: 250 mL
